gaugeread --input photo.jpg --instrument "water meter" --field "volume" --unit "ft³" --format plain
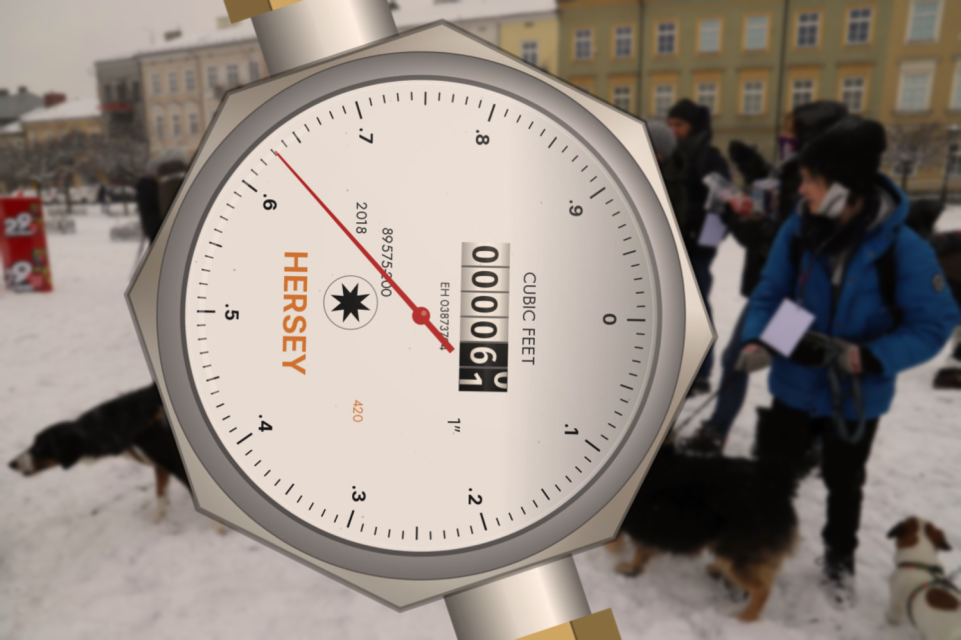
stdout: 60.63 ft³
